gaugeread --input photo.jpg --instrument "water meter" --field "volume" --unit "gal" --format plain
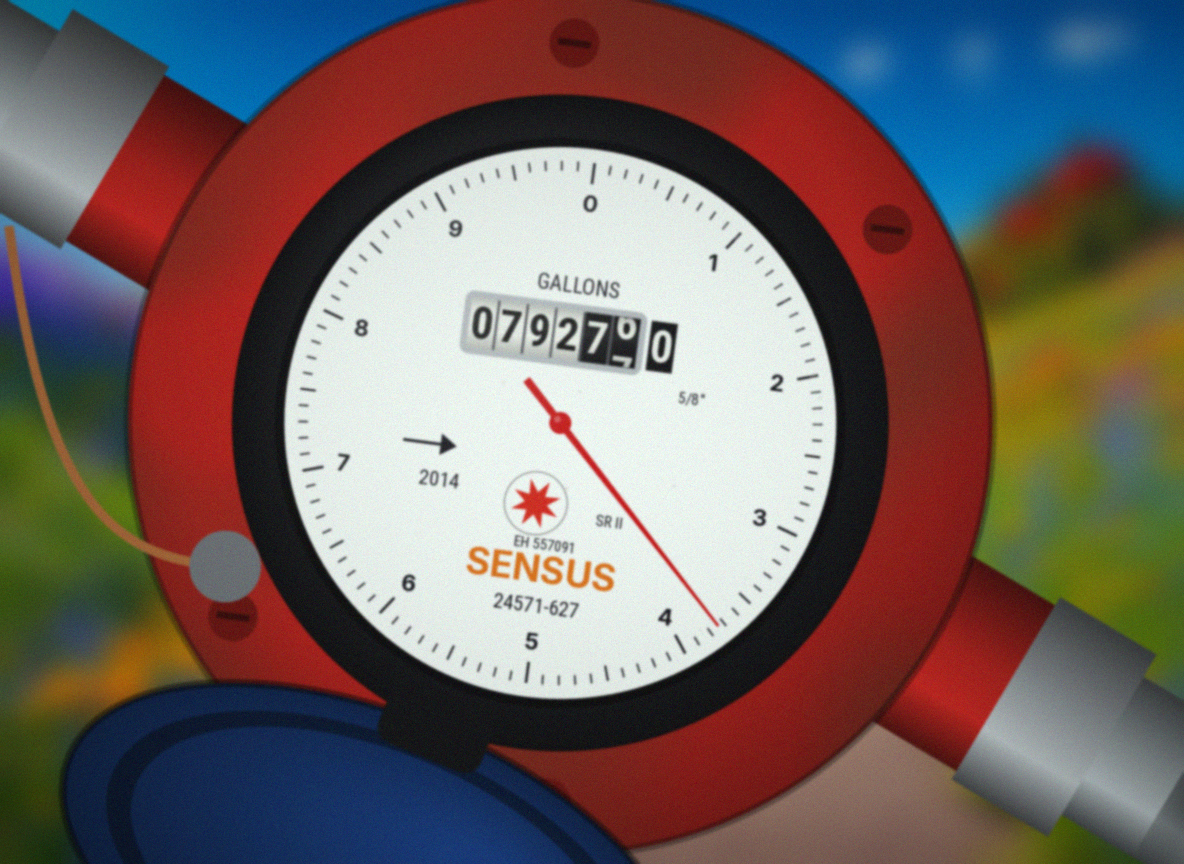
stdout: 792763.7 gal
